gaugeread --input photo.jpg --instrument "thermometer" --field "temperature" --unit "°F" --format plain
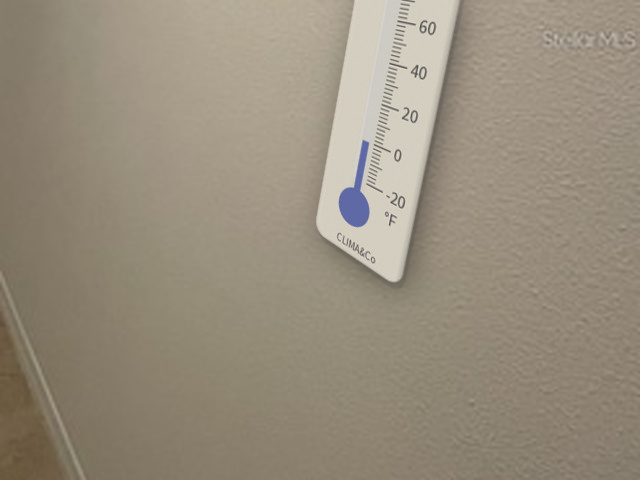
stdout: 0 °F
